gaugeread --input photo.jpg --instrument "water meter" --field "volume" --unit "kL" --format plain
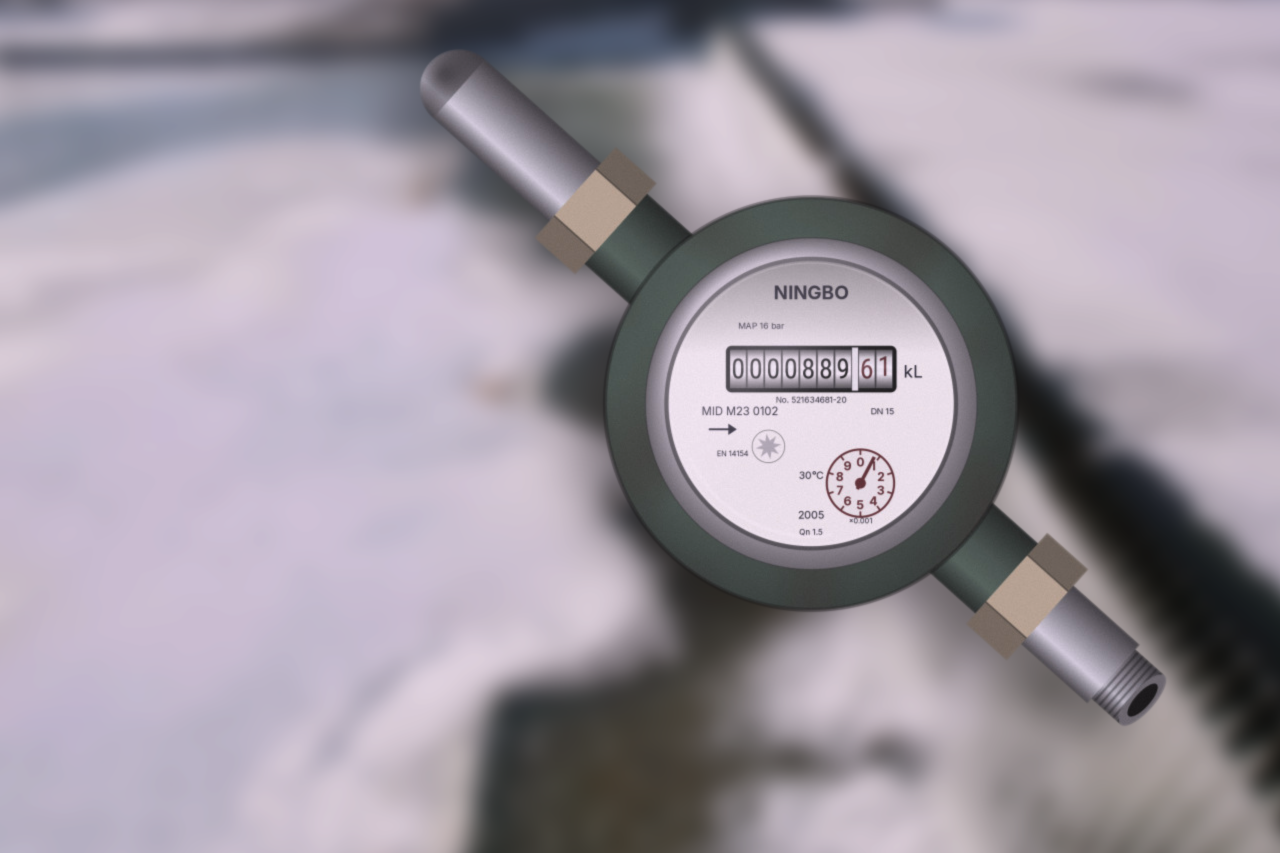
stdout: 889.610 kL
